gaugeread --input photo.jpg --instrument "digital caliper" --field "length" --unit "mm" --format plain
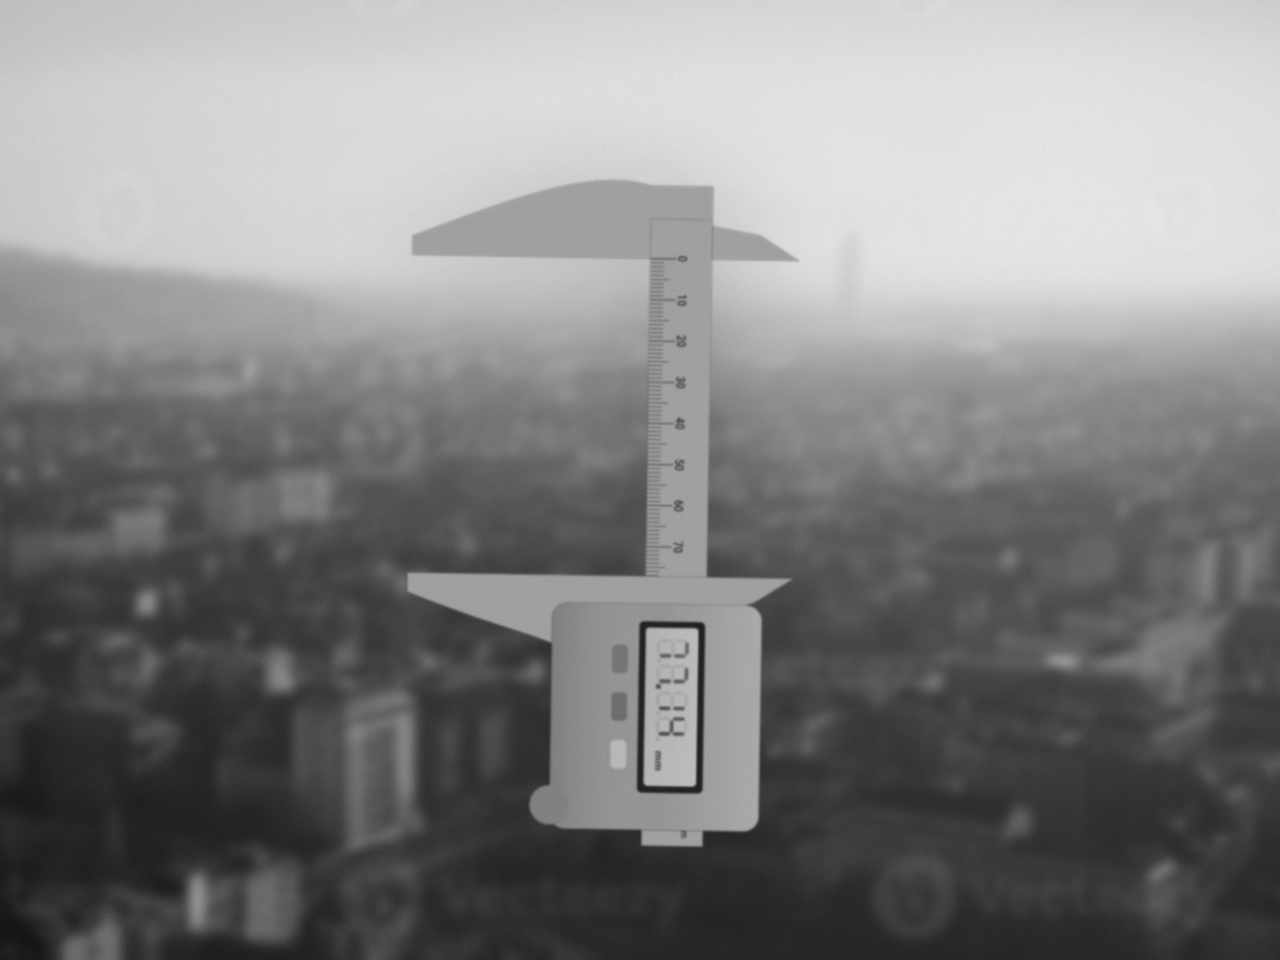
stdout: 77.14 mm
